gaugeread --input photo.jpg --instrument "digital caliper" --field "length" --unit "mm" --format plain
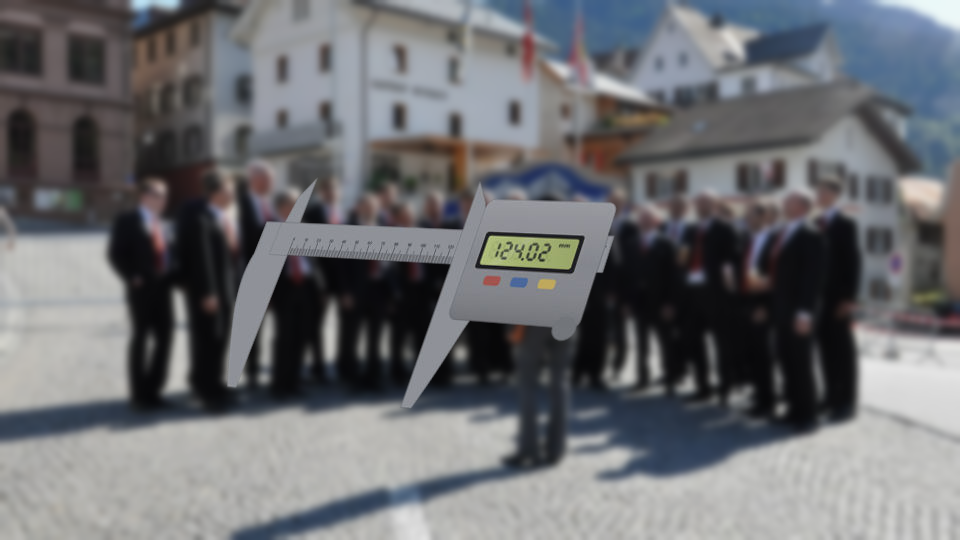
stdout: 124.02 mm
